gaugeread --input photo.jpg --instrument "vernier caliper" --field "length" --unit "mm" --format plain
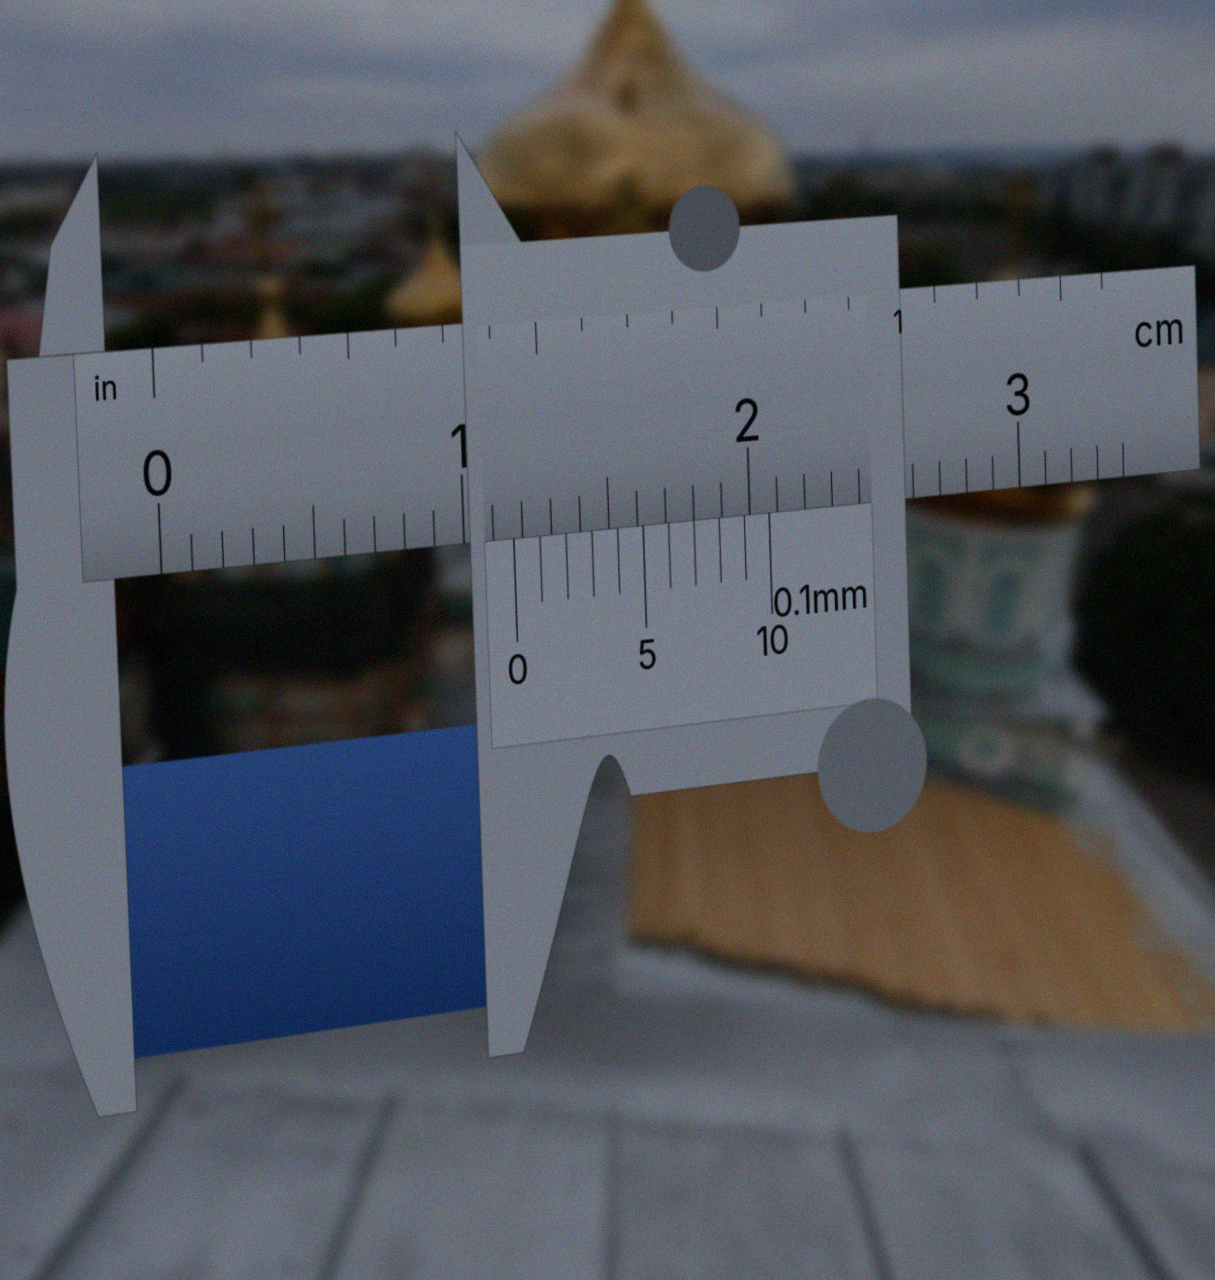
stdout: 11.7 mm
